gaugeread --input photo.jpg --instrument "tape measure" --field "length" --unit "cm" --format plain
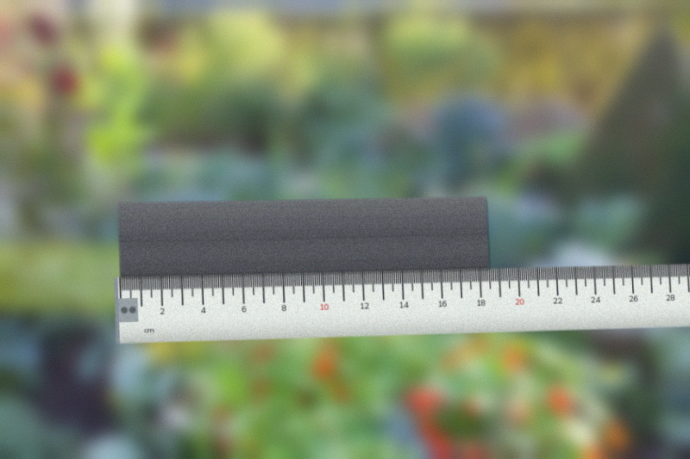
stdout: 18.5 cm
